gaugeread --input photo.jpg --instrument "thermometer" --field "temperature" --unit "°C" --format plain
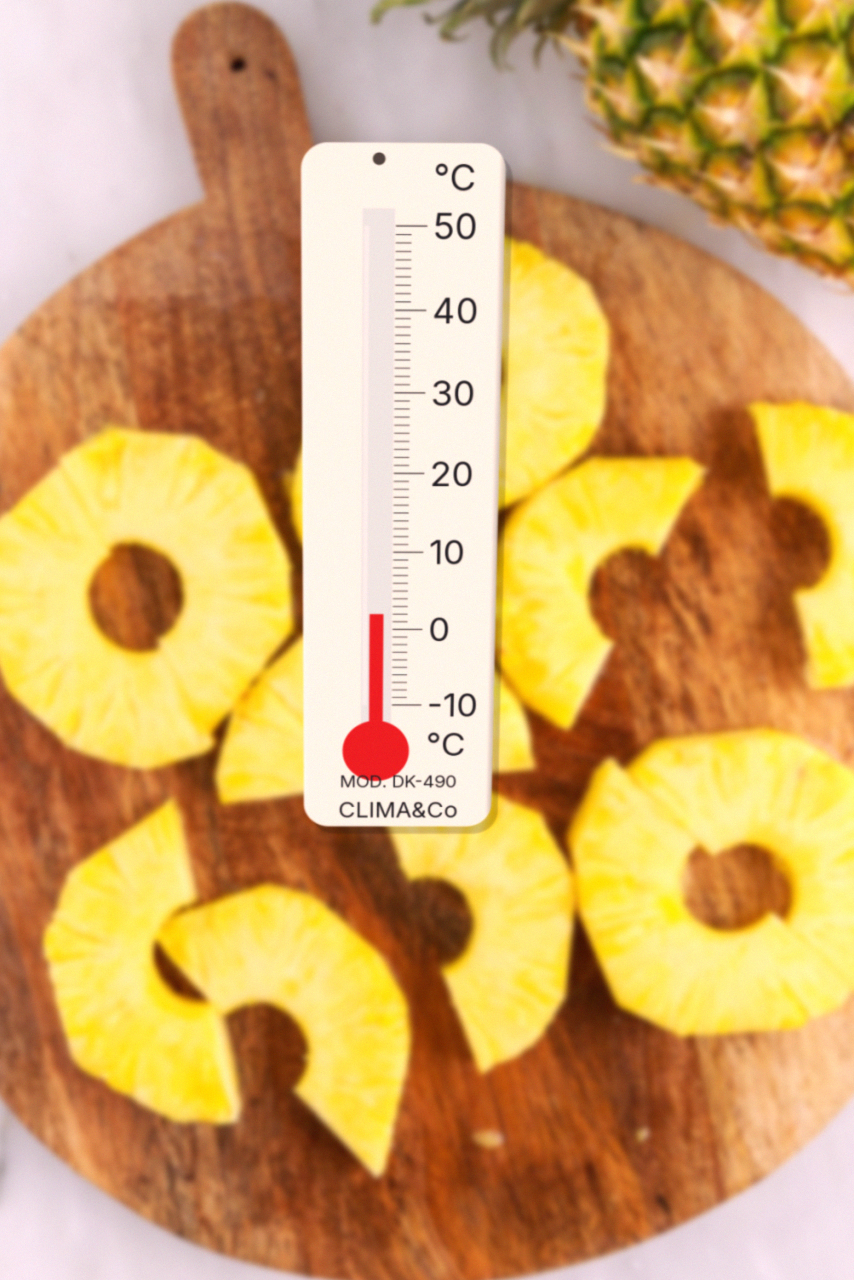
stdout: 2 °C
